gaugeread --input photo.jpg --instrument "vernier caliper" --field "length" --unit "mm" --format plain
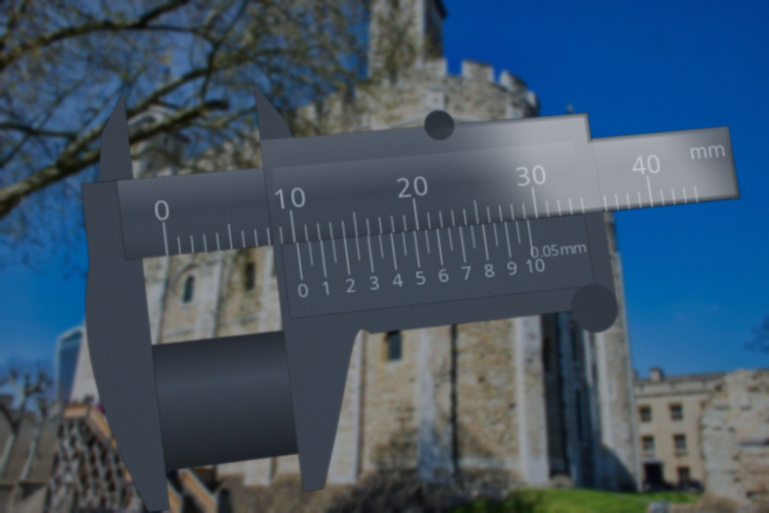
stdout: 10.2 mm
